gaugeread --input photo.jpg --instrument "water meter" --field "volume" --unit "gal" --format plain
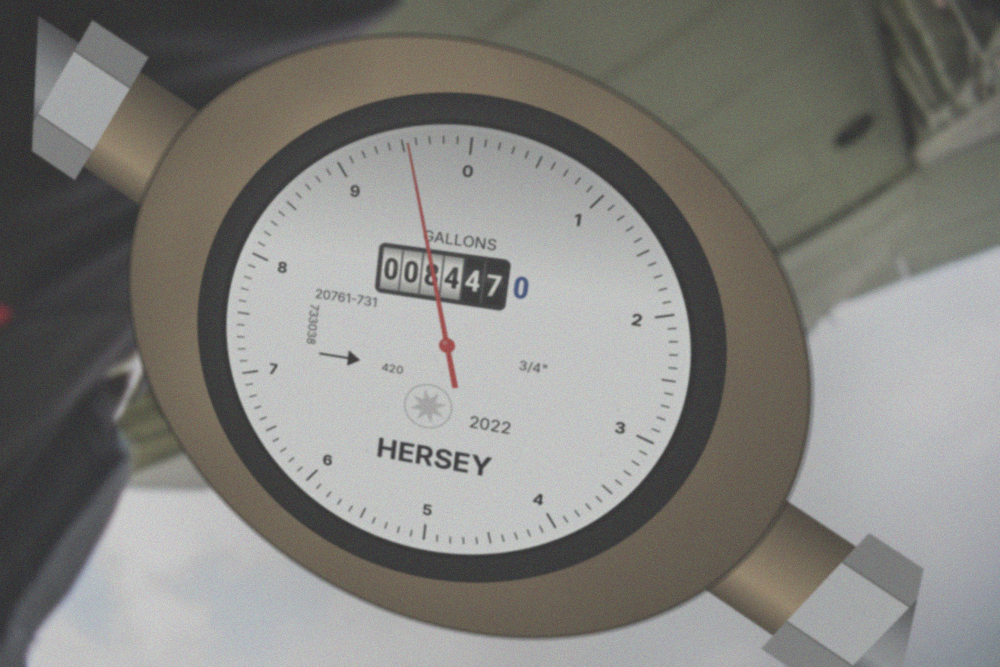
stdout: 84469.5 gal
